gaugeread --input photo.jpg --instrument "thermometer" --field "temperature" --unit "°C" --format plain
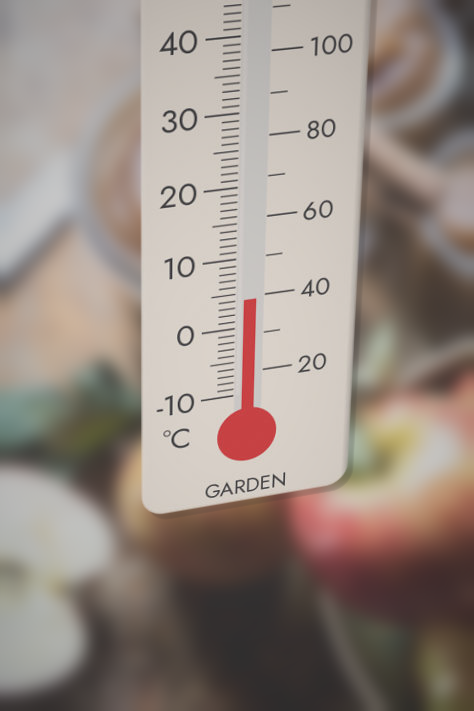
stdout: 4 °C
